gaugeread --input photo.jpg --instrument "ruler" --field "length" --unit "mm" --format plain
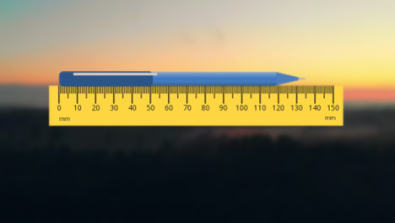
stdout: 135 mm
